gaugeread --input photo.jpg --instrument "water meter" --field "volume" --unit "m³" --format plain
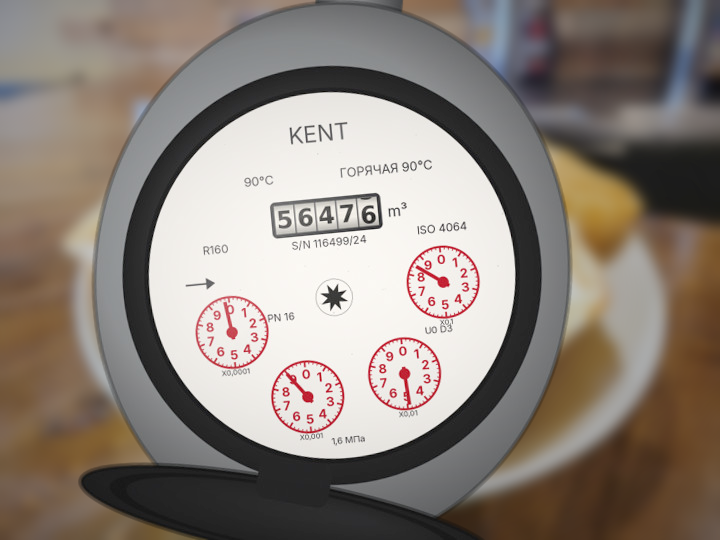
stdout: 56475.8489 m³
